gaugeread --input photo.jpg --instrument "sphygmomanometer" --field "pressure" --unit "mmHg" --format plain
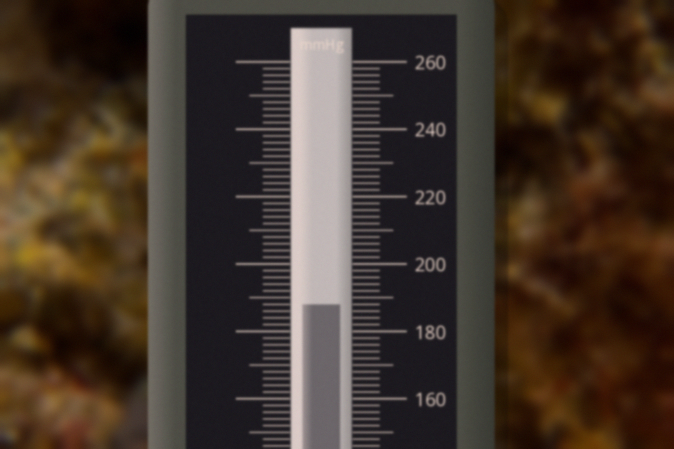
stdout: 188 mmHg
